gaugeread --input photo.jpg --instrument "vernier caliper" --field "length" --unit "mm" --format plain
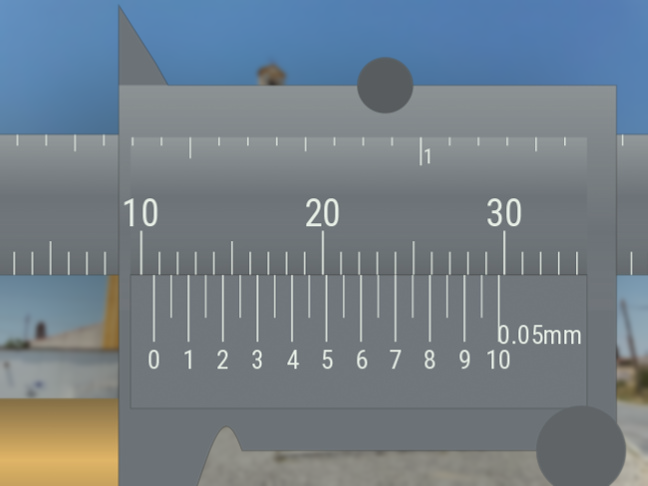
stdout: 10.7 mm
